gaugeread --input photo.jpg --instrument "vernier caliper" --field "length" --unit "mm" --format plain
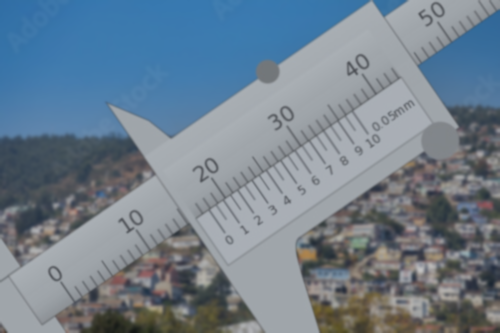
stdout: 17.8 mm
